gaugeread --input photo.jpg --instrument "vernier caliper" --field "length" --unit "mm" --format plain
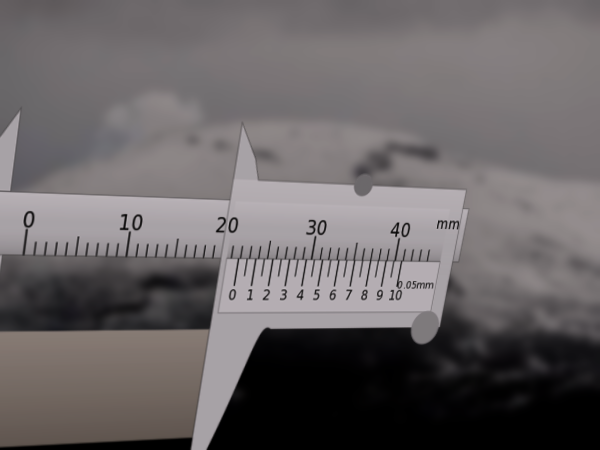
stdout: 21.8 mm
